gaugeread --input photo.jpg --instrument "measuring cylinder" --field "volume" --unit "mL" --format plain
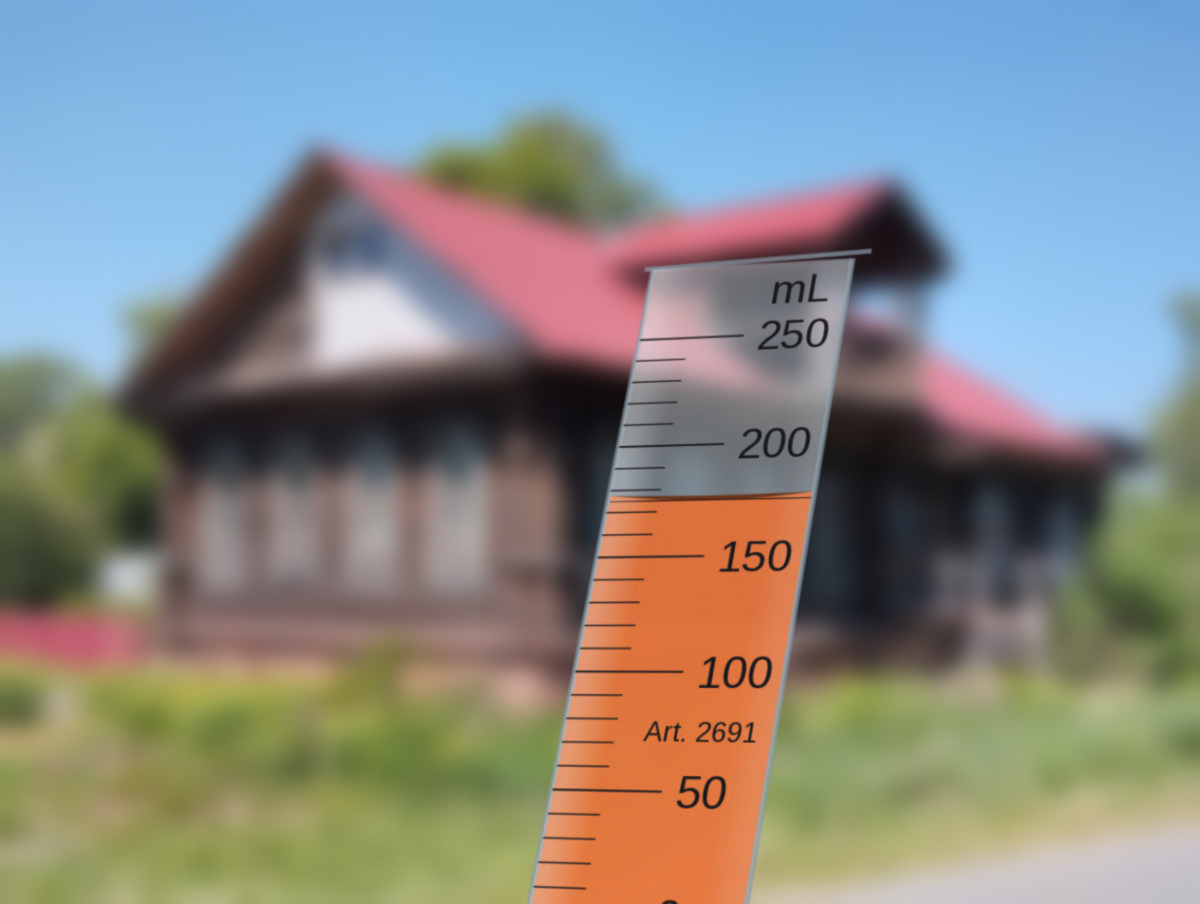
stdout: 175 mL
